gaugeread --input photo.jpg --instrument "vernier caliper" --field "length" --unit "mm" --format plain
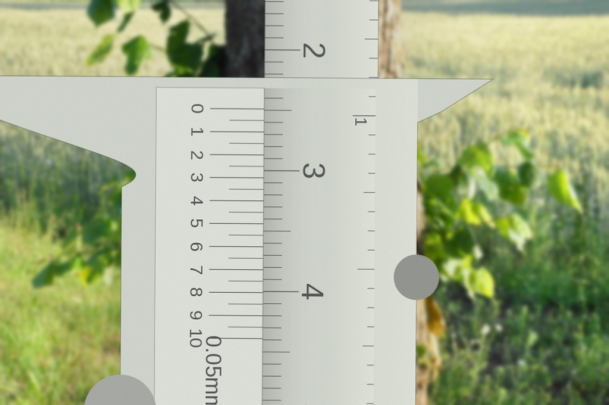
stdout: 24.9 mm
